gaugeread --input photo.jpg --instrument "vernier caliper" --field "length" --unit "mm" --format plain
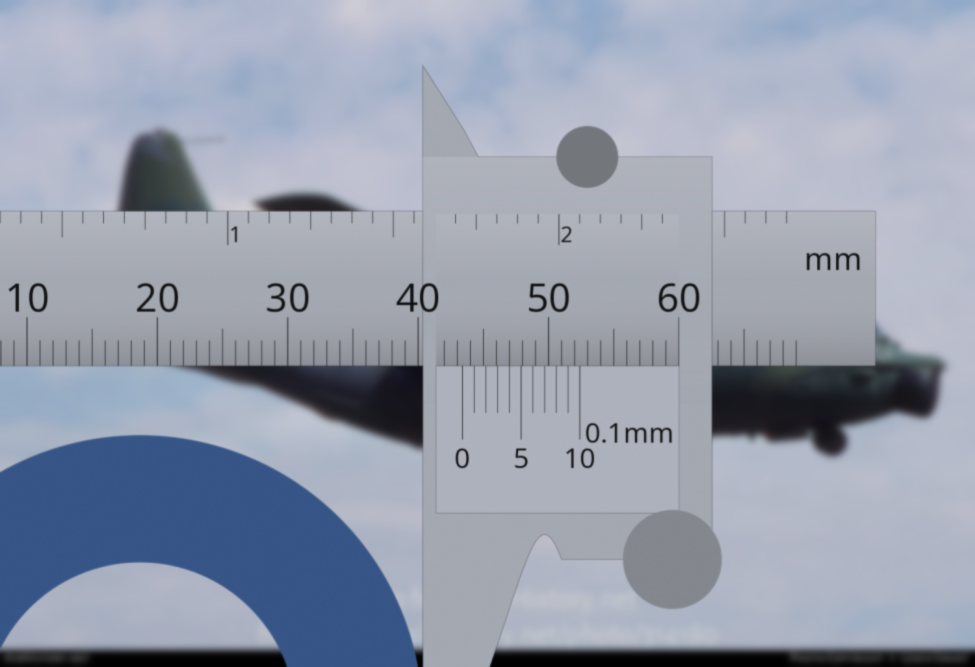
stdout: 43.4 mm
